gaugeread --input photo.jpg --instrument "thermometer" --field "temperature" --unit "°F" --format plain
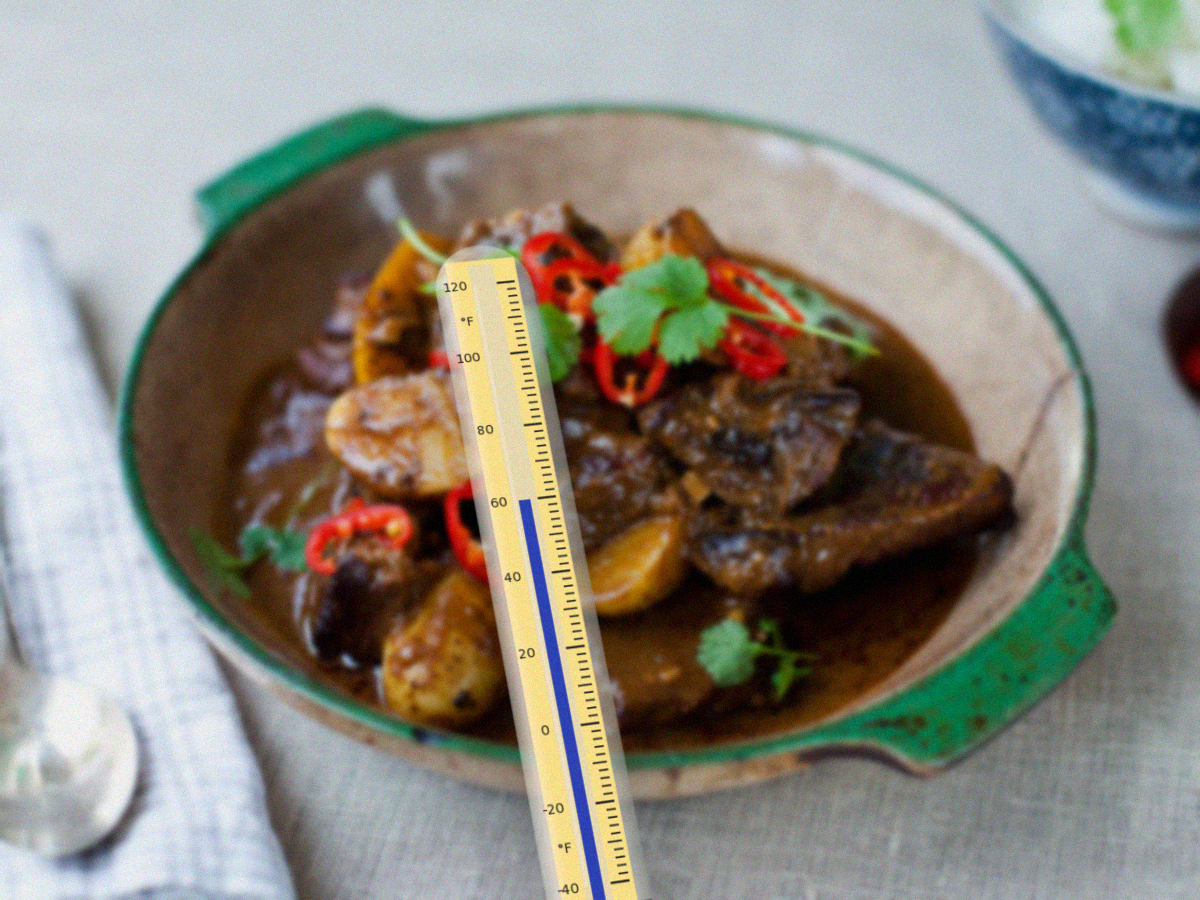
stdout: 60 °F
